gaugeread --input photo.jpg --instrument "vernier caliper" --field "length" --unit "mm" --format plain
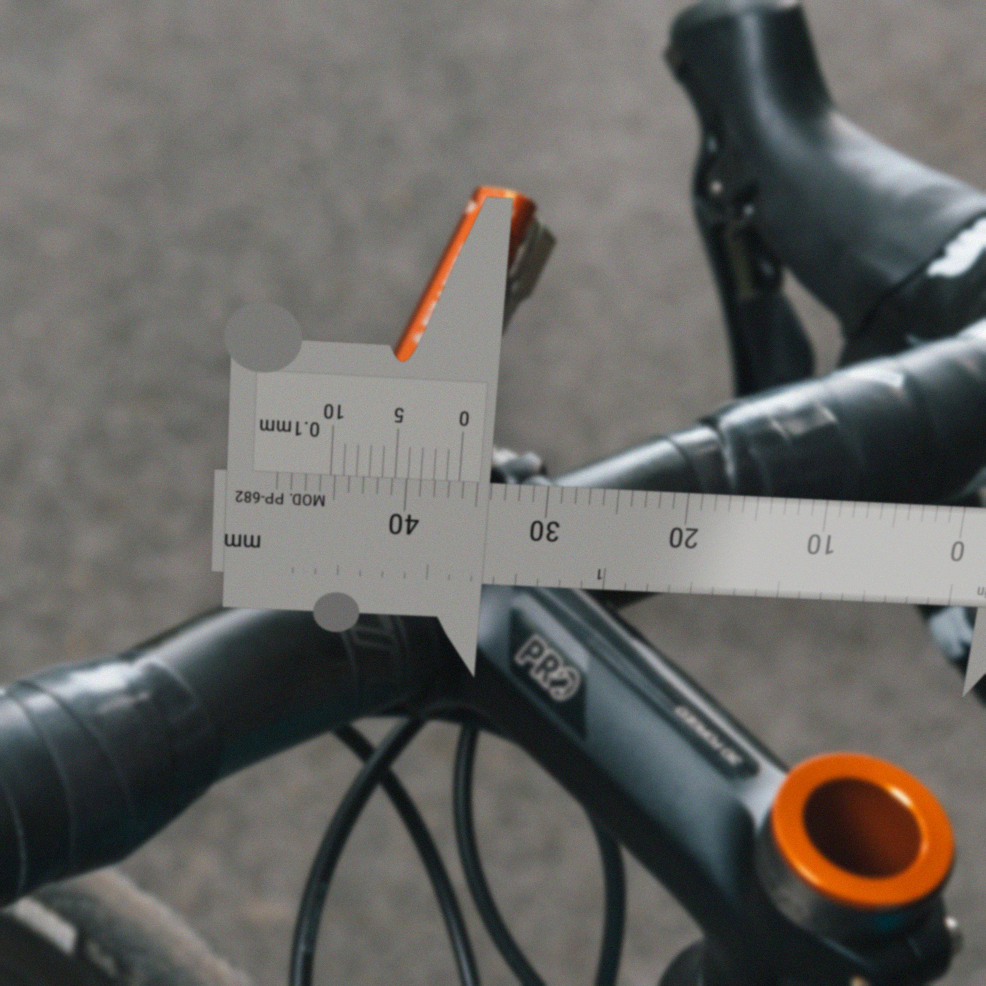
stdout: 36.3 mm
